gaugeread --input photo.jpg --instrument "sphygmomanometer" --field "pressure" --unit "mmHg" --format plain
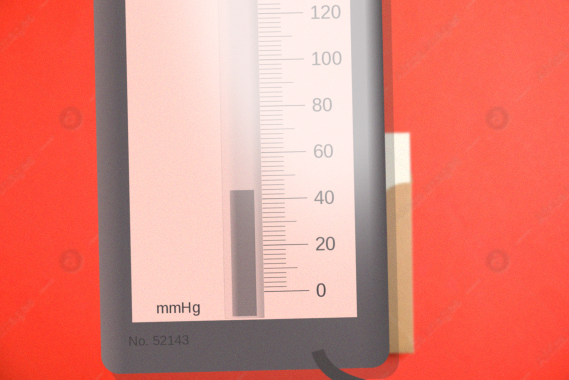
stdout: 44 mmHg
